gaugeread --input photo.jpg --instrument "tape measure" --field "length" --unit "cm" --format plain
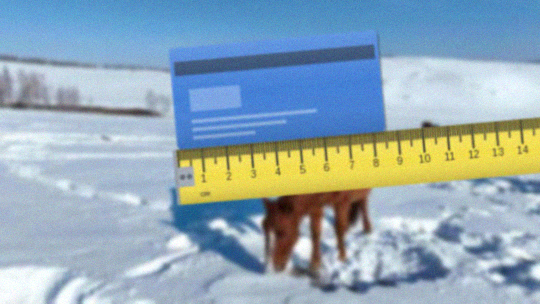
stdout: 8.5 cm
